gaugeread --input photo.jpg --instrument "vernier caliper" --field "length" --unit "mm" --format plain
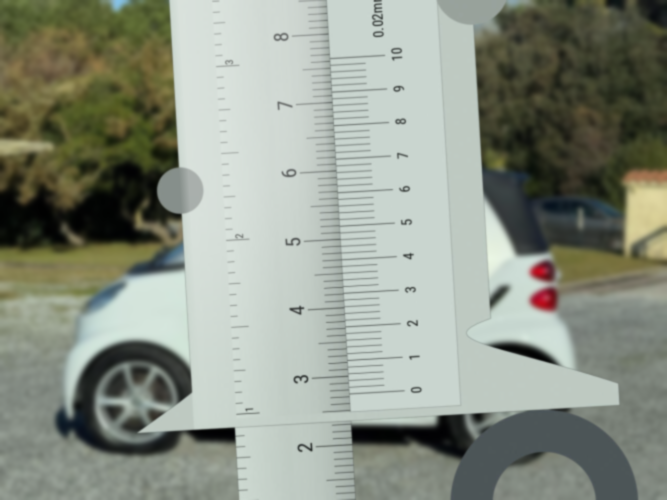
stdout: 27.4 mm
